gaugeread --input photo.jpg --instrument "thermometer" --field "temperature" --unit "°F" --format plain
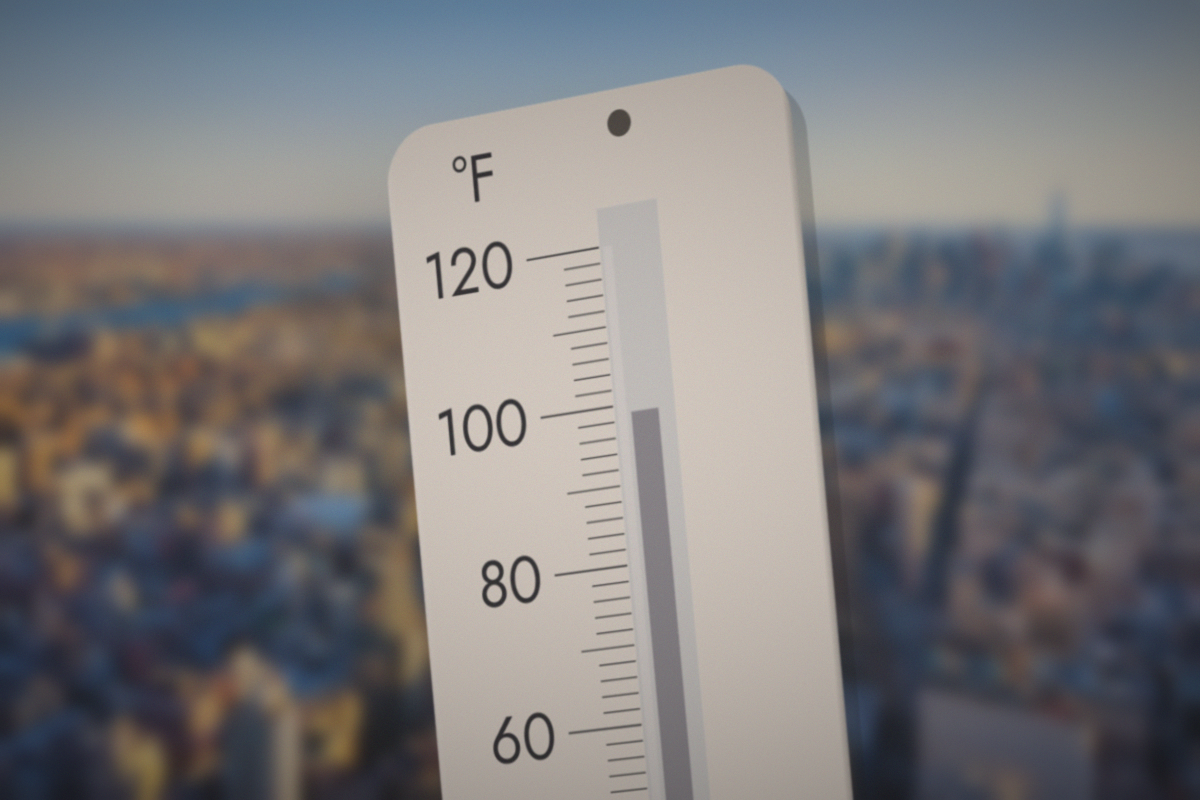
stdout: 99 °F
